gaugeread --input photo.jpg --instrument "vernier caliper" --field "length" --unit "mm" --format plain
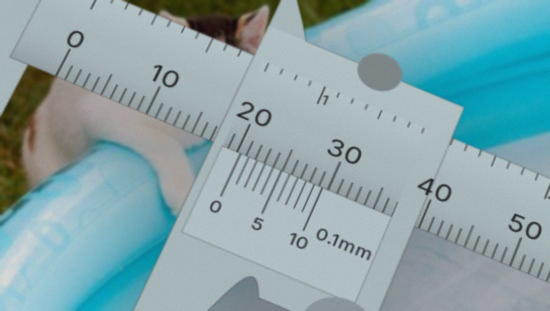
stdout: 20.4 mm
